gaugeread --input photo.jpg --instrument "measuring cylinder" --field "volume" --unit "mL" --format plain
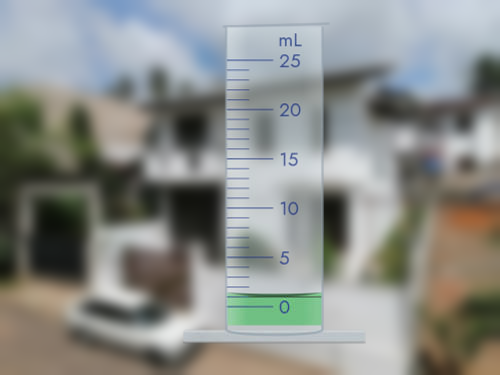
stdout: 1 mL
